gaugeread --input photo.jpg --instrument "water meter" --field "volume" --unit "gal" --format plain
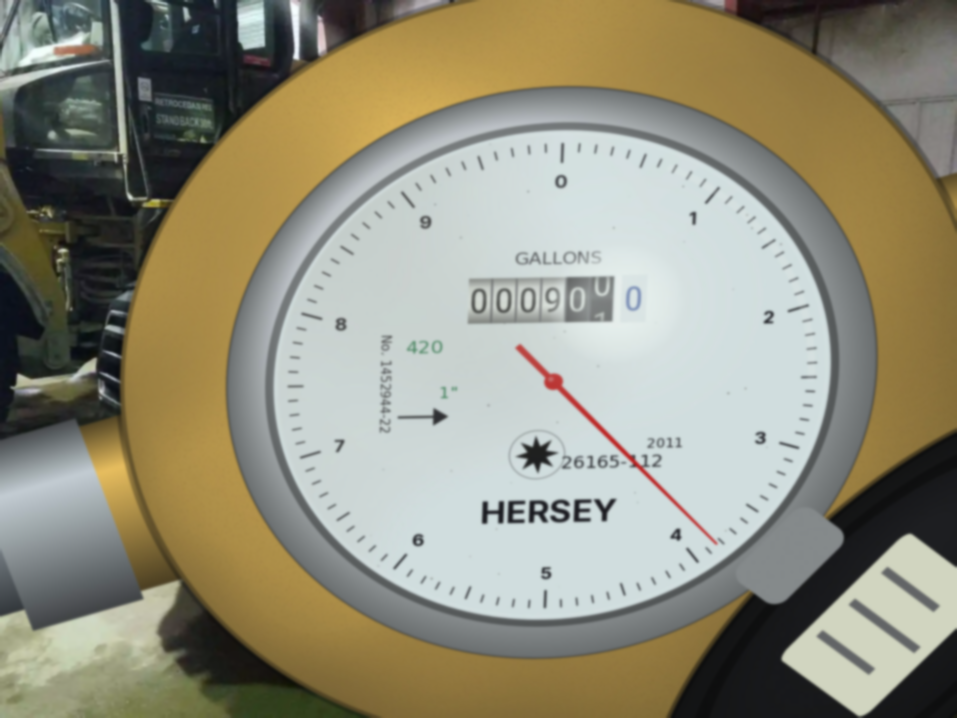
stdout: 9003.8 gal
